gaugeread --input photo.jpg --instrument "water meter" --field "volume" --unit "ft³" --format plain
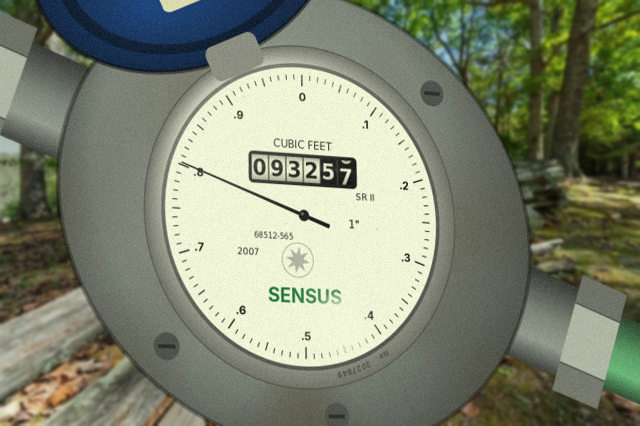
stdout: 93256.80 ft³
